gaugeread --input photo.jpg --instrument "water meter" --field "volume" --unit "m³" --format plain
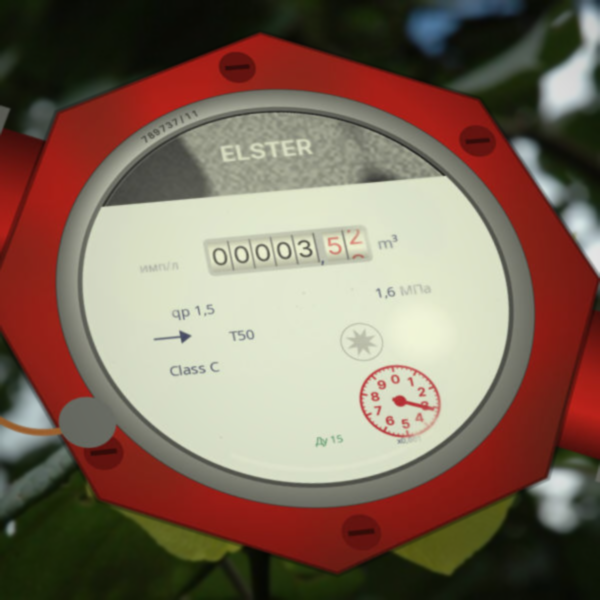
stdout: 3.523 m³
